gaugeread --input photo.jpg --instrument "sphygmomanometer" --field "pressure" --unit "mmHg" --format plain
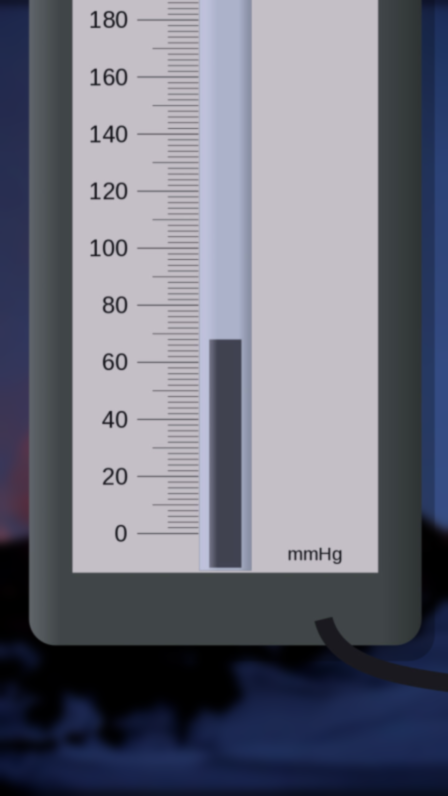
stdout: 68 mmHg
